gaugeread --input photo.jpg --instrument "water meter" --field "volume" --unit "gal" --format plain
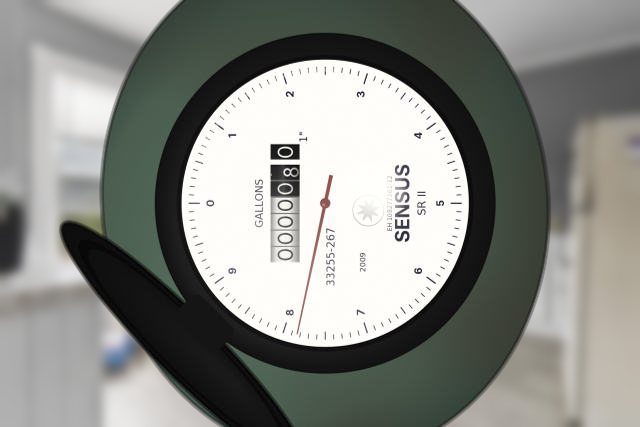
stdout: 77.8 gal
